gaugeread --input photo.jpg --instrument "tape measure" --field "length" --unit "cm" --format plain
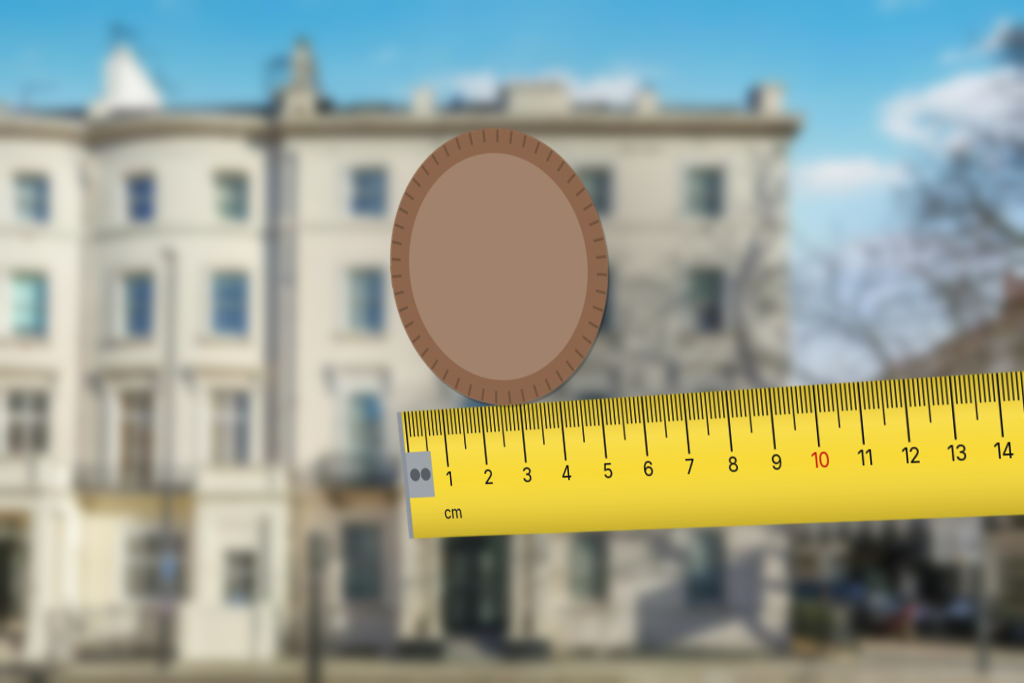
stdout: 5.5 cm
